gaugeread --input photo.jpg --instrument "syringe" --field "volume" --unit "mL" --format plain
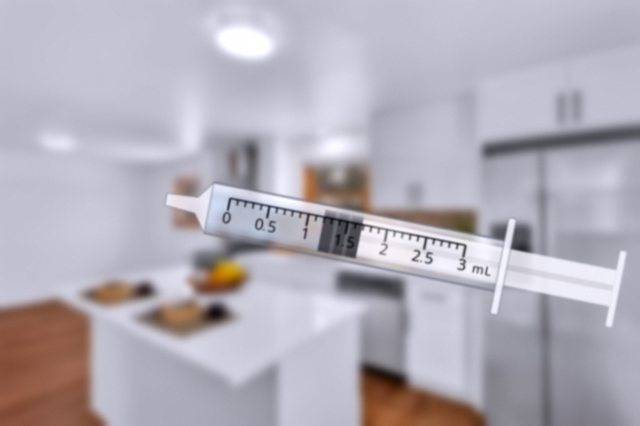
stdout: 1.2 mL
